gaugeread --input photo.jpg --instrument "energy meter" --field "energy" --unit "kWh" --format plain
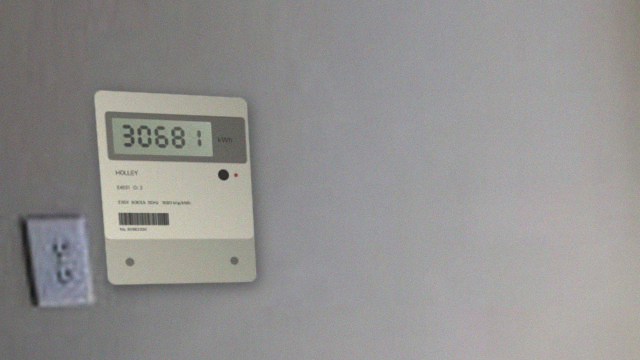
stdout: 30681 kWh
